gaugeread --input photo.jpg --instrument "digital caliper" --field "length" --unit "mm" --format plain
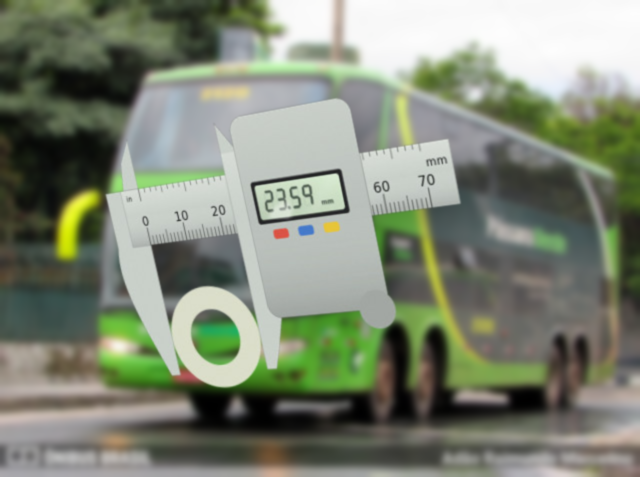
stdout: 23.59 mm
